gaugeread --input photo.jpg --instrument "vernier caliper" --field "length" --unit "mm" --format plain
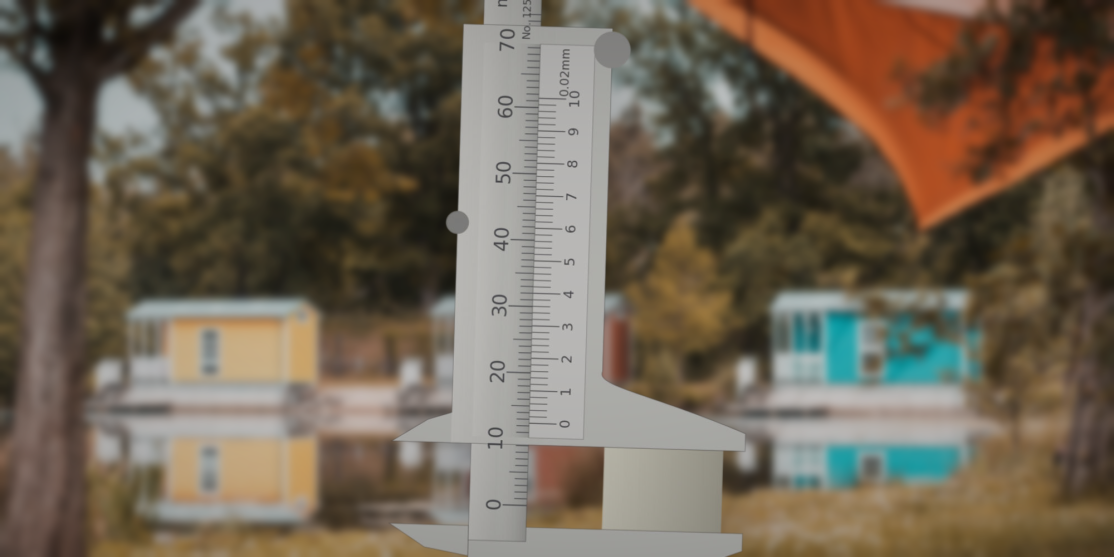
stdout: 12.4 mm
